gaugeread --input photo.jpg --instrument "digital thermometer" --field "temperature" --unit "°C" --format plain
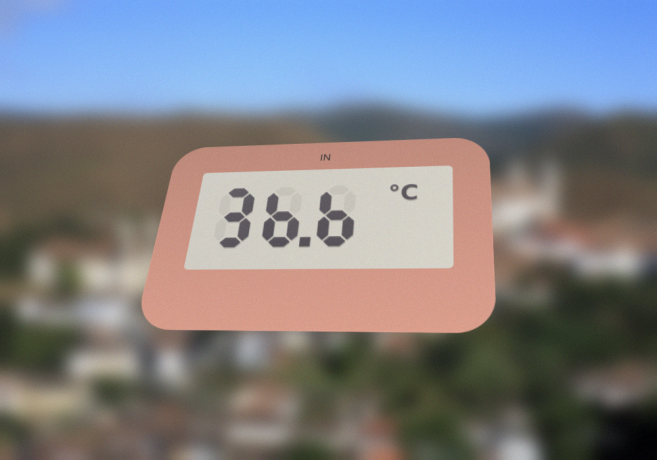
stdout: 36.6 °C
